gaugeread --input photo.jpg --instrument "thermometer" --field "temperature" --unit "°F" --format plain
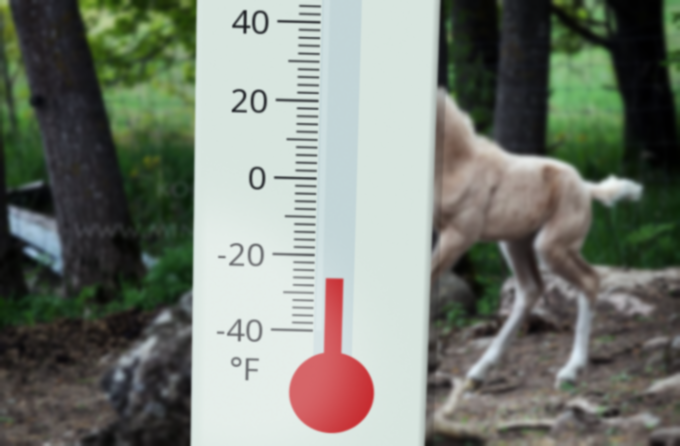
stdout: -26 °F
